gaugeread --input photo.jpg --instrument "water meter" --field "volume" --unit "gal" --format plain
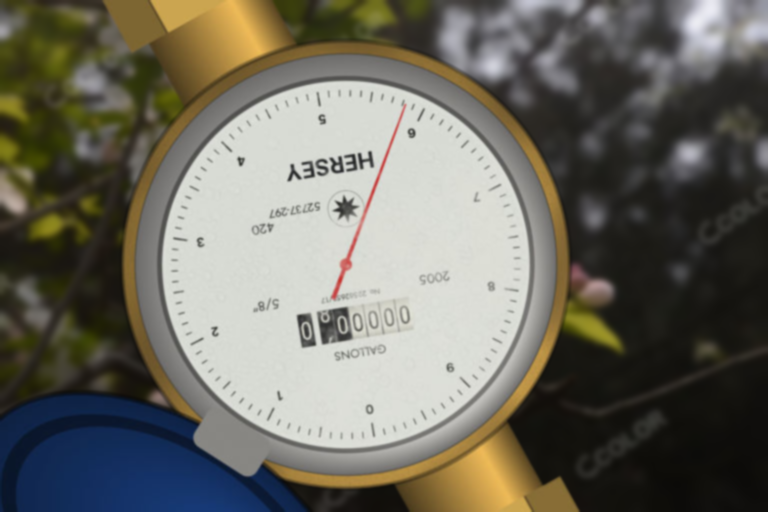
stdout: 75.8 gal
